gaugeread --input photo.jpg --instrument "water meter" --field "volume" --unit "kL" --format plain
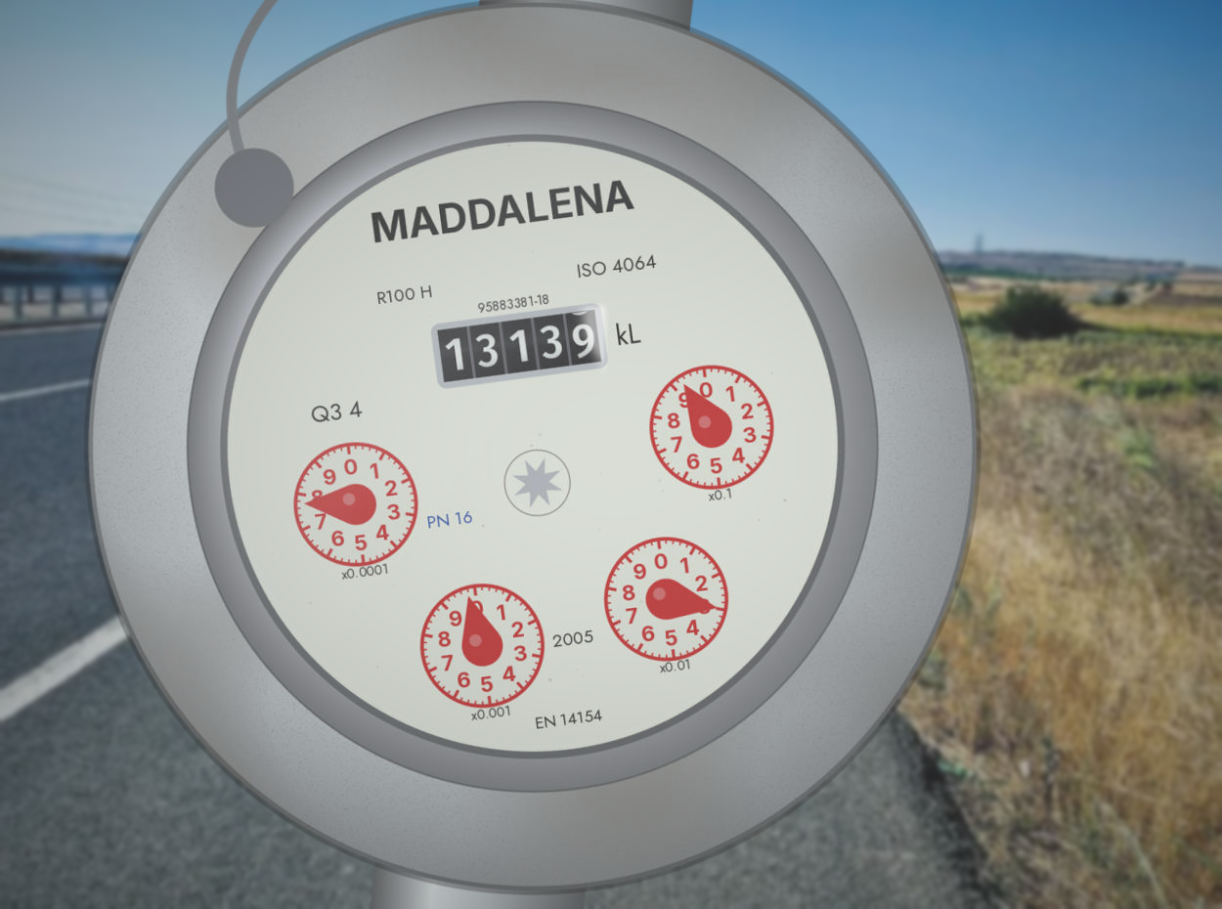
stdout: 13138.9297 kL
